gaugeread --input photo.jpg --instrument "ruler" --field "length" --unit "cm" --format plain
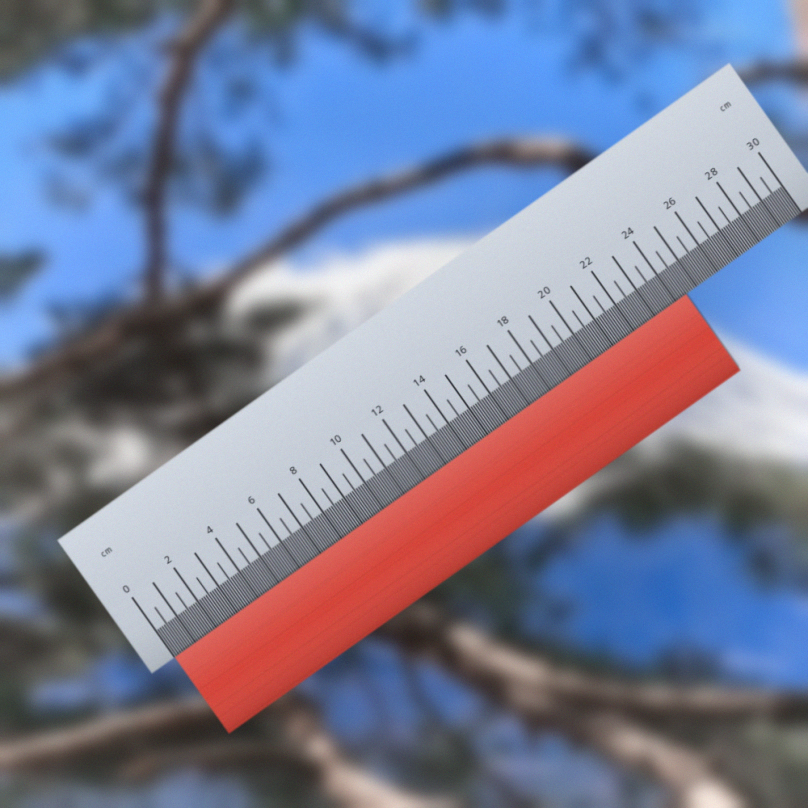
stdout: 24.5 cm
